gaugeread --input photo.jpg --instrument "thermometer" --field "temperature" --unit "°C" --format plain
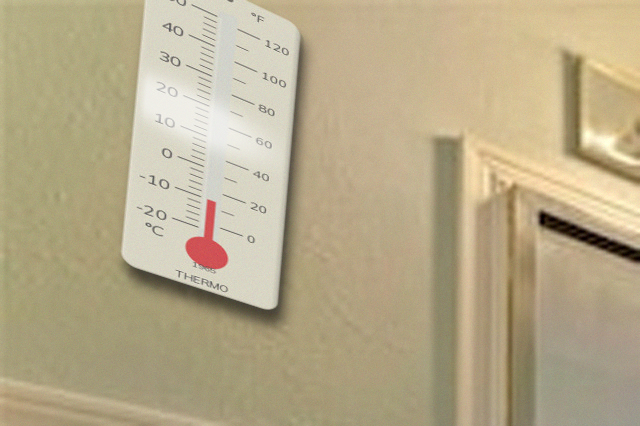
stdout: -10 °C
